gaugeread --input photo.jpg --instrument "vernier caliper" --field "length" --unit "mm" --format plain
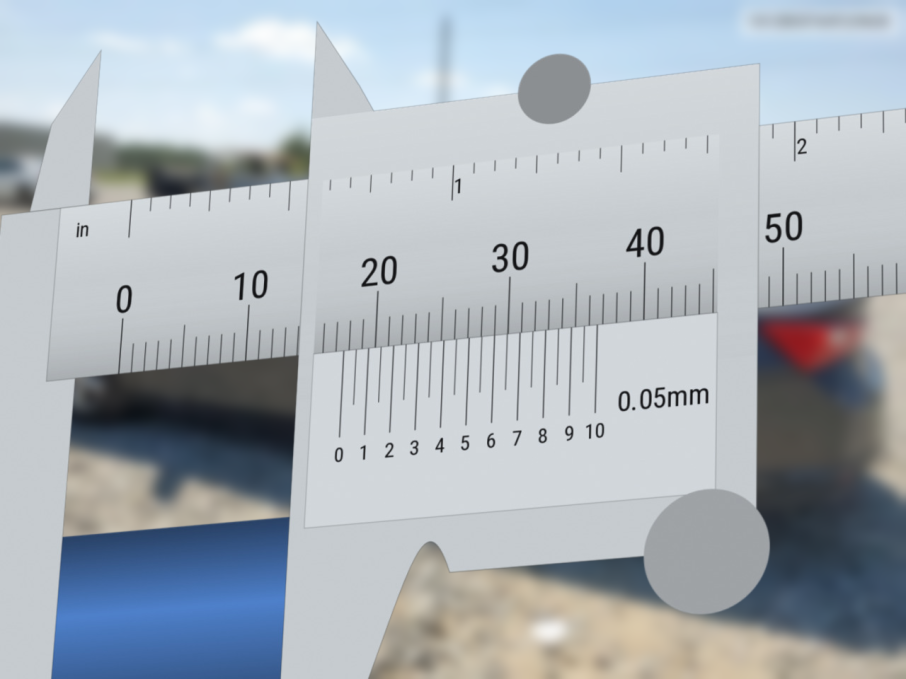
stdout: 17.6 mm
